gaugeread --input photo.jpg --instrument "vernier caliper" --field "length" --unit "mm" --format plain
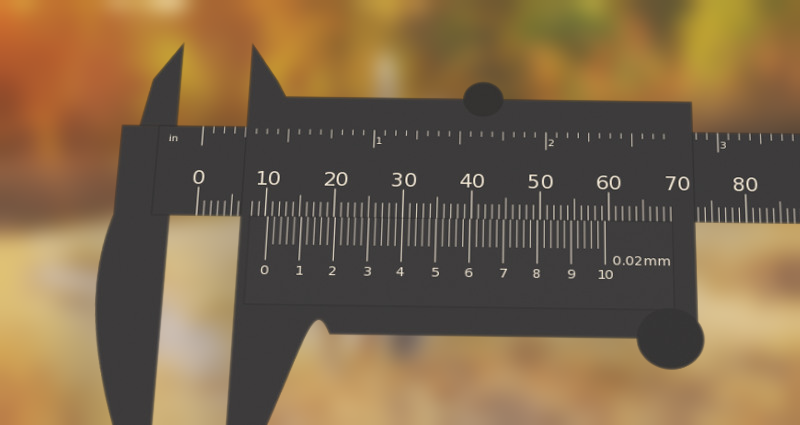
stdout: 10.4 mm
